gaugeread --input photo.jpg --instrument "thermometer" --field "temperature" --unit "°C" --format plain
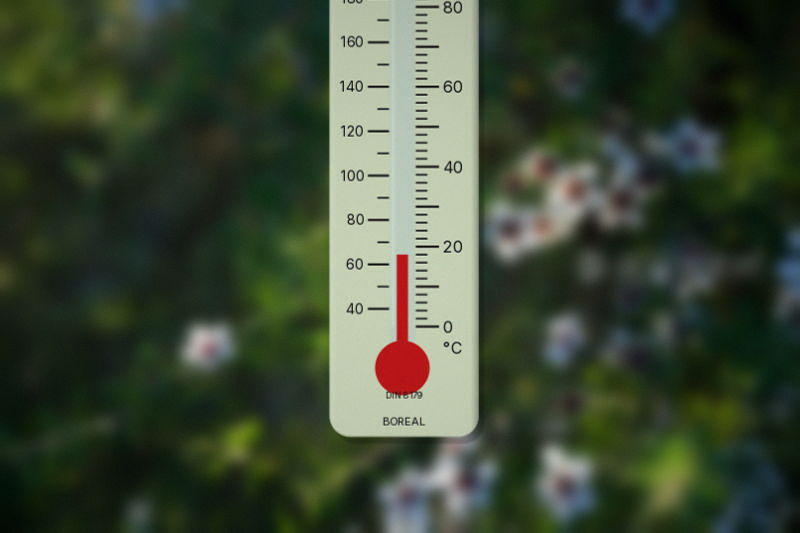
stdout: 18 °C
